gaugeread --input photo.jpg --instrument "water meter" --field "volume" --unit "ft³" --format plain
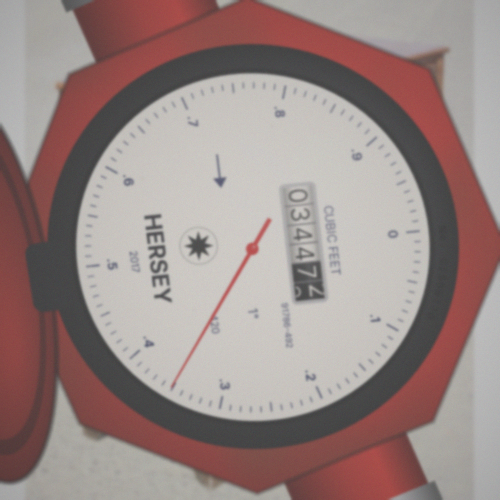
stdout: 34472.35 ft³
